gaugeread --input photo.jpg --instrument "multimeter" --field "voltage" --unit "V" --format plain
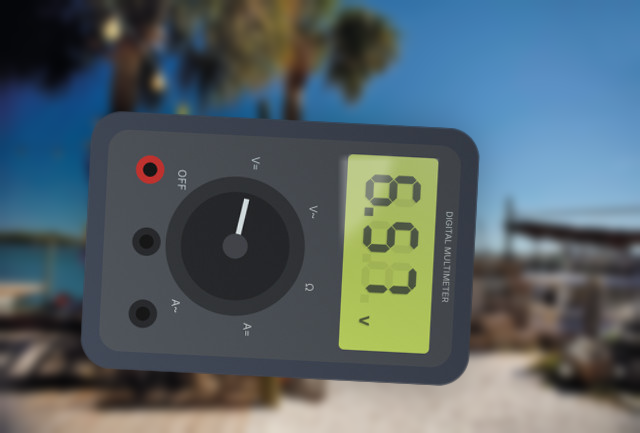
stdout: 6.57 V
